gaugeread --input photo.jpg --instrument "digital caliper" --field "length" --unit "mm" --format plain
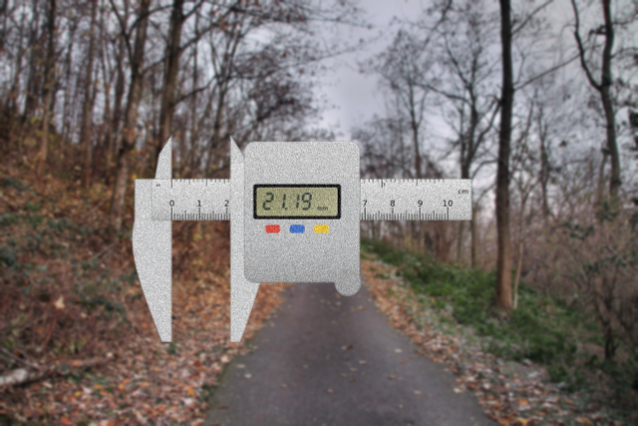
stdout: 21.19 mm
